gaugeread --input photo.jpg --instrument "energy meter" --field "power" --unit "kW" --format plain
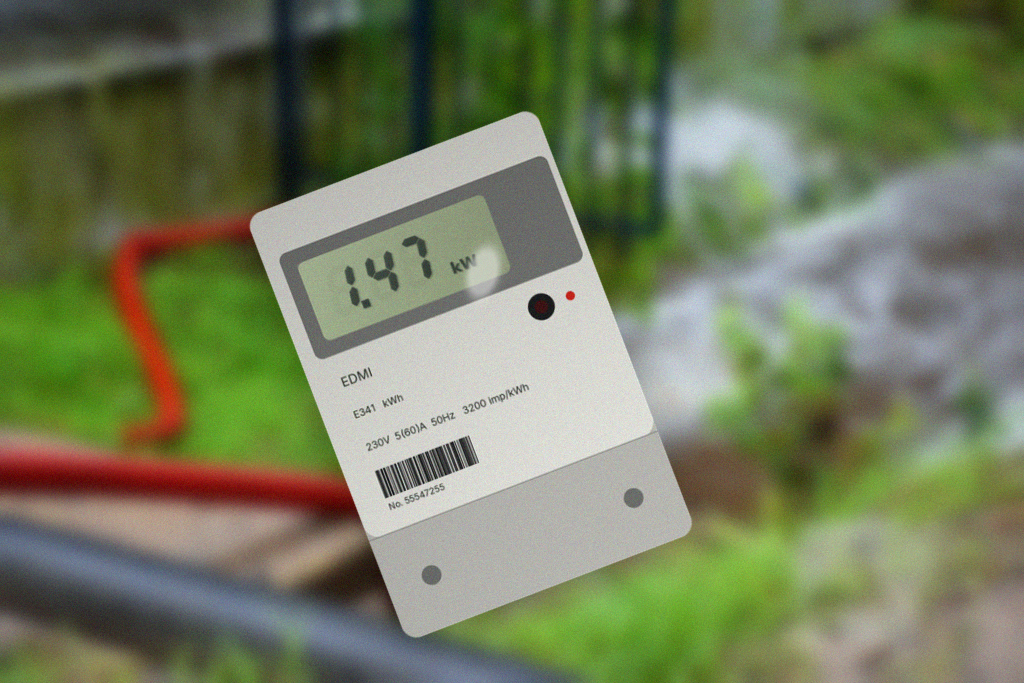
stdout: 1.47 kW
